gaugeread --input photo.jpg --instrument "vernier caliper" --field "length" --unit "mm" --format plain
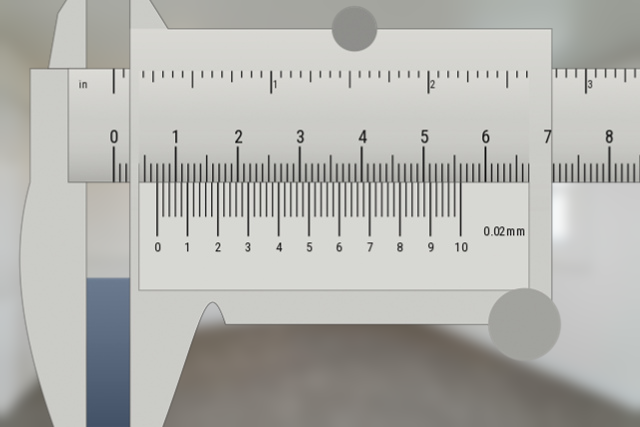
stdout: 7.0 mm
